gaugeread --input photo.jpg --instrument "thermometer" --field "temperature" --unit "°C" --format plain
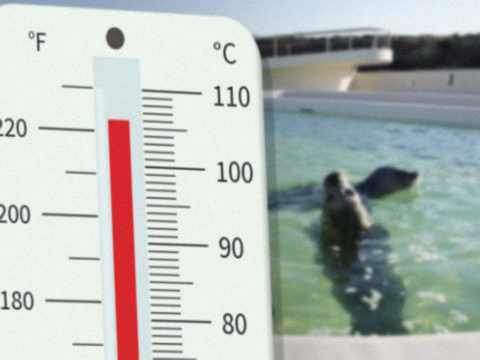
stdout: 106 °C
